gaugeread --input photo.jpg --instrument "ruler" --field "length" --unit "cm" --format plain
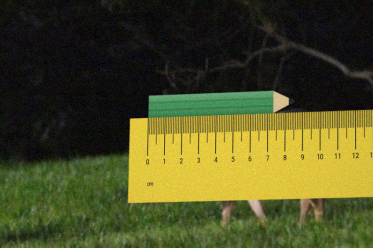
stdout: 8.5 cm
